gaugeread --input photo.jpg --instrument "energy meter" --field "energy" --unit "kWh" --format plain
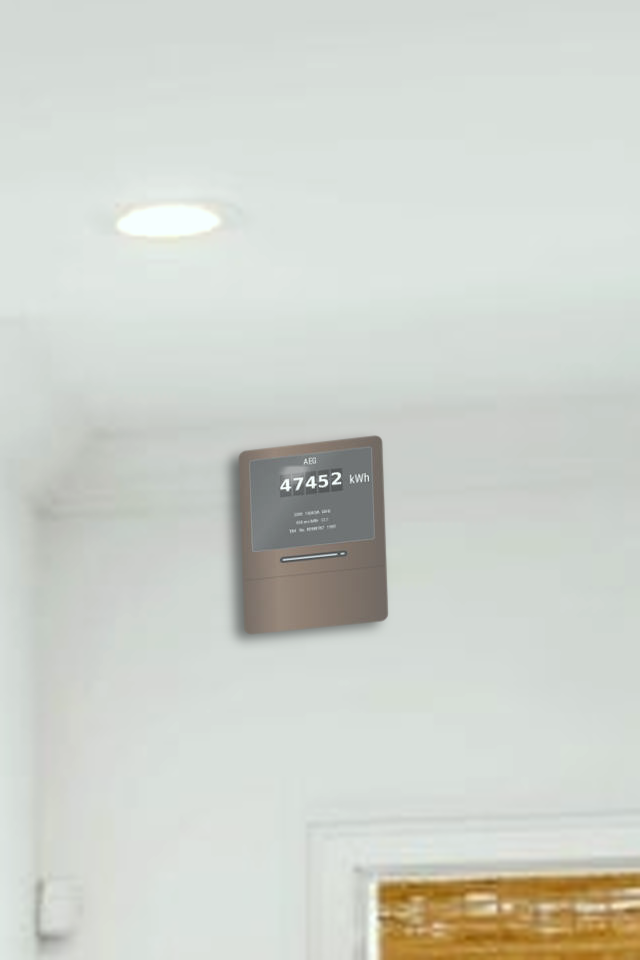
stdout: 47452 kWh
